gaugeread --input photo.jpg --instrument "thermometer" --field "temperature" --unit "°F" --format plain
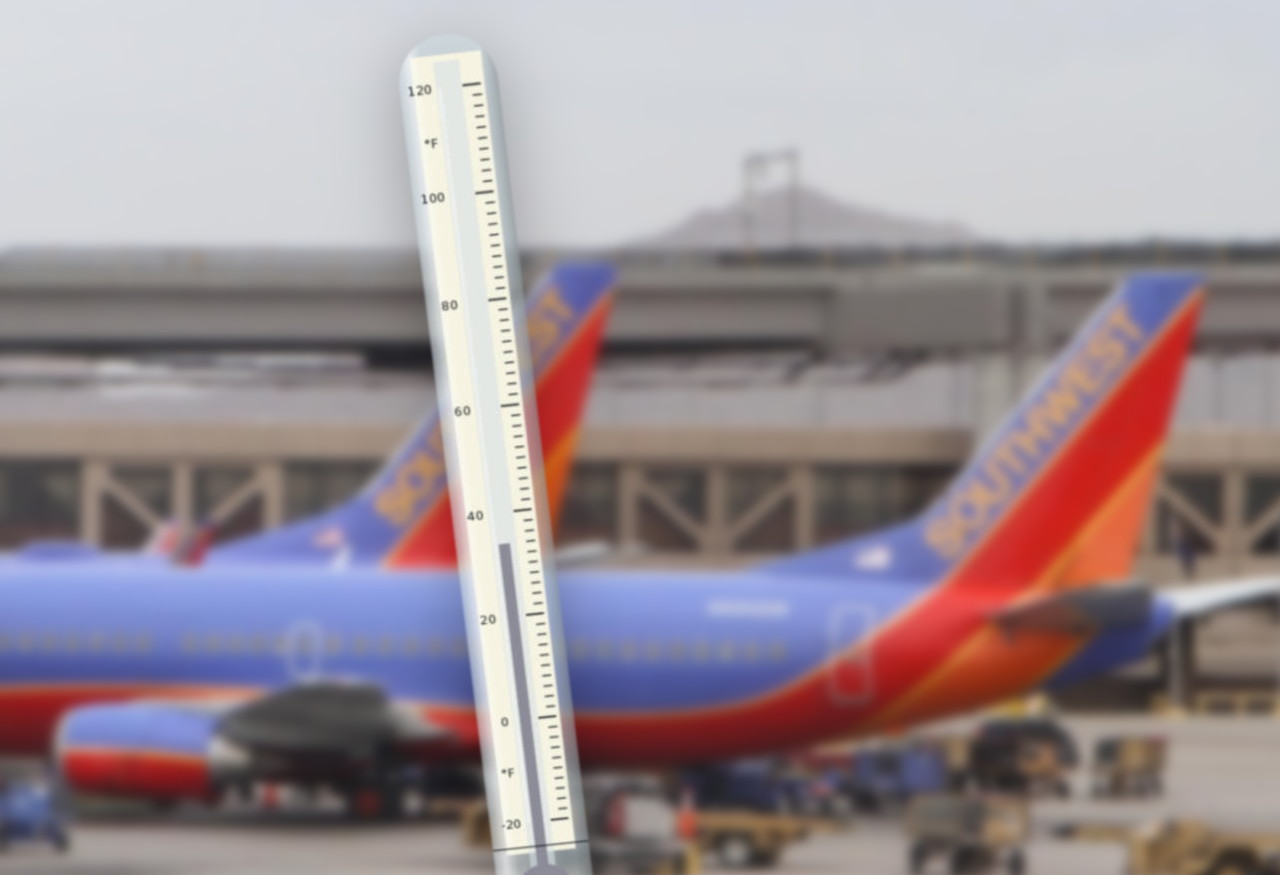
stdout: 34 °F
